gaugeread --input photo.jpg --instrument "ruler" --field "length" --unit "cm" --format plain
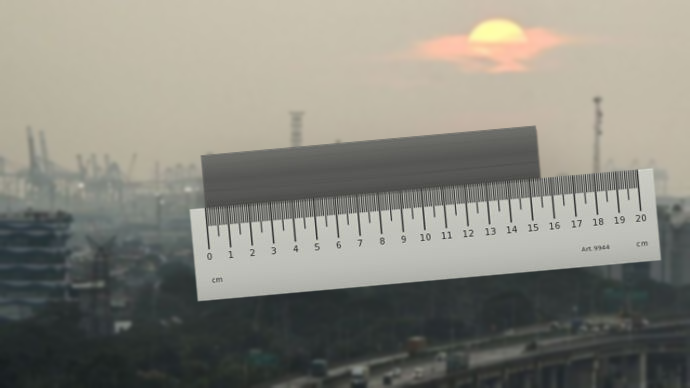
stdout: 15.5 cm
